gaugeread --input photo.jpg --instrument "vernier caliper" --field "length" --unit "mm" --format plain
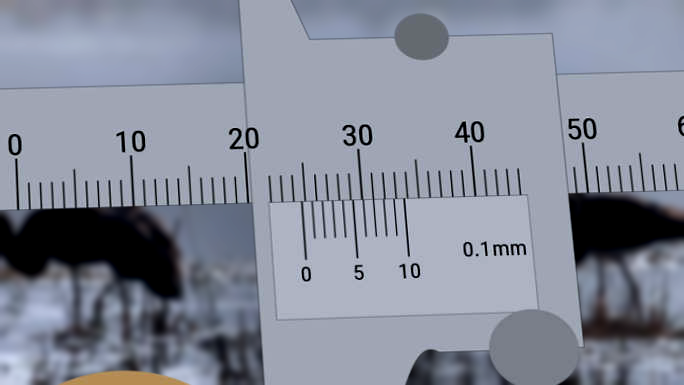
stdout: 24.7 mm
